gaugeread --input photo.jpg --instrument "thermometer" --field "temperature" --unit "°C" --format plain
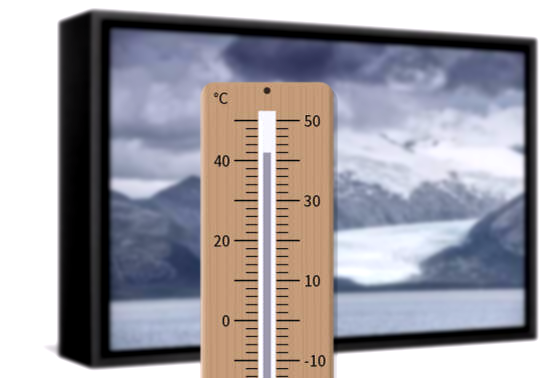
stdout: 42 °C
